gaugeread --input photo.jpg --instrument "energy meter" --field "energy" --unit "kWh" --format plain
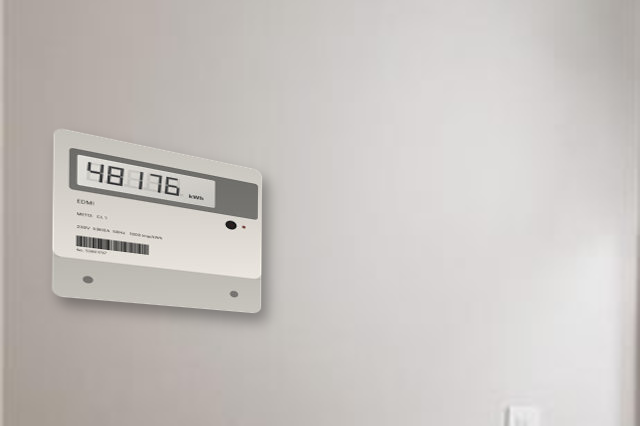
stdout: 48176 kWh
